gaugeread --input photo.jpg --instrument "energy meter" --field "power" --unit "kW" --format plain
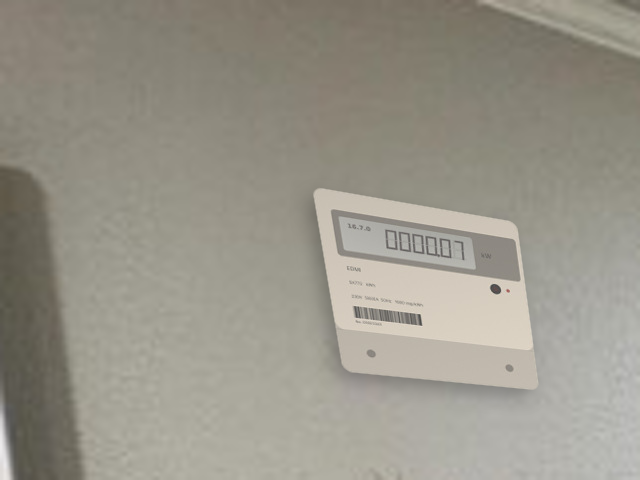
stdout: 0.07 kW
